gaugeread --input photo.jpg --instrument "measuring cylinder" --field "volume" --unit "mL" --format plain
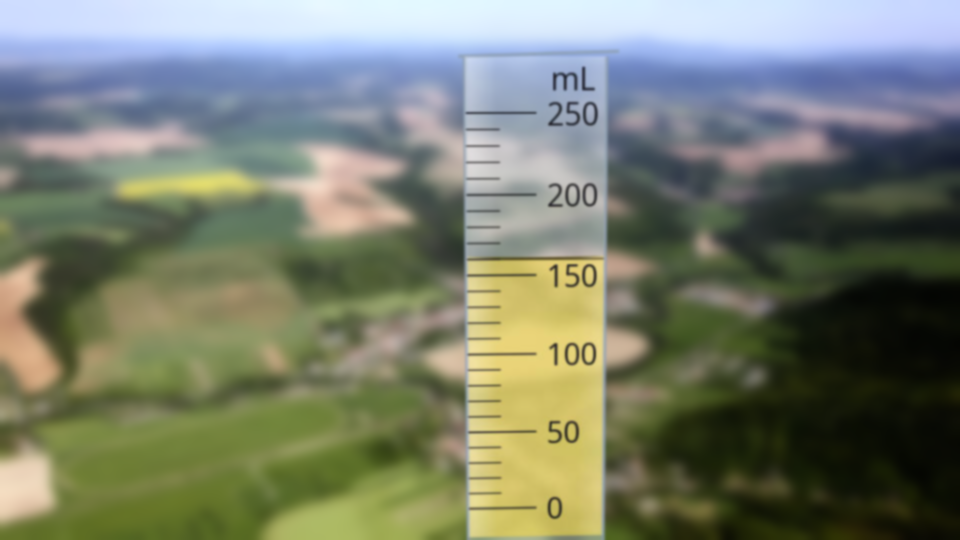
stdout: 160 mL
